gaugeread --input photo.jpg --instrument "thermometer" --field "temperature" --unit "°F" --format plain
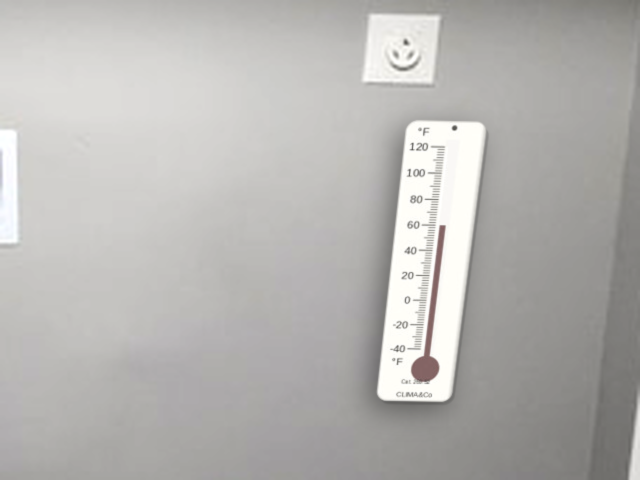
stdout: 60 °F
